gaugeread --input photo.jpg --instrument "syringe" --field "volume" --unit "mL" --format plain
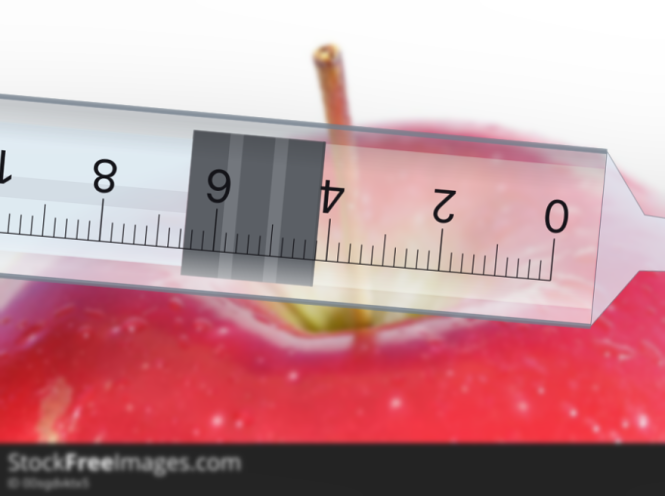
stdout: 4.2 mL
